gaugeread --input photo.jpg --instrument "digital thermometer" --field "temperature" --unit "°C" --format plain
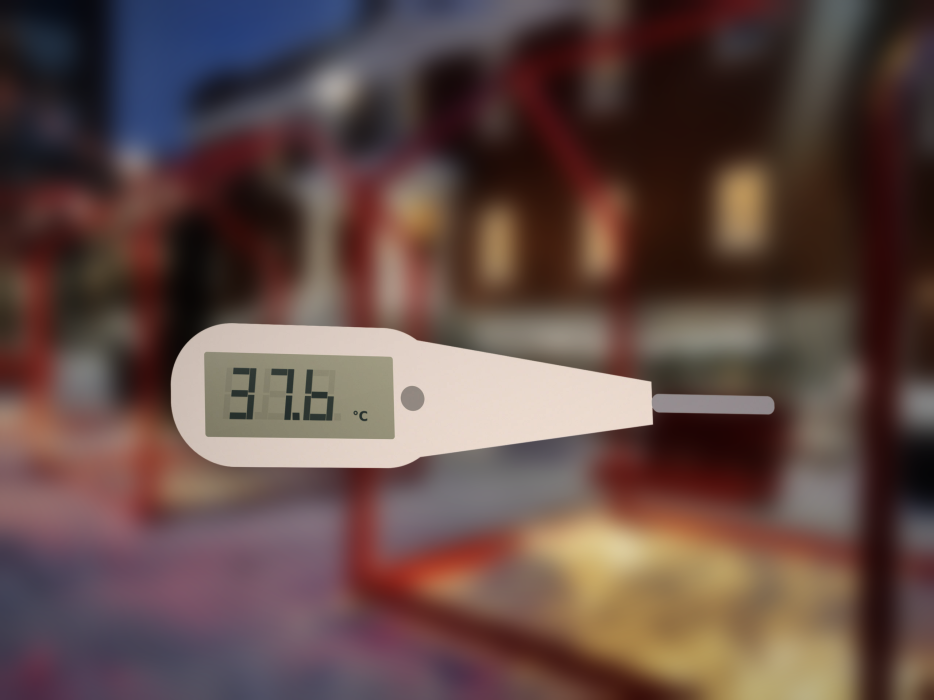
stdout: 37.6 °C
